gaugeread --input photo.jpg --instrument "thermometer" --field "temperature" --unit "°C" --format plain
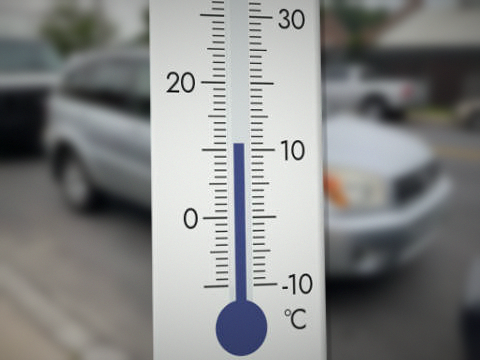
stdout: 11 °C
